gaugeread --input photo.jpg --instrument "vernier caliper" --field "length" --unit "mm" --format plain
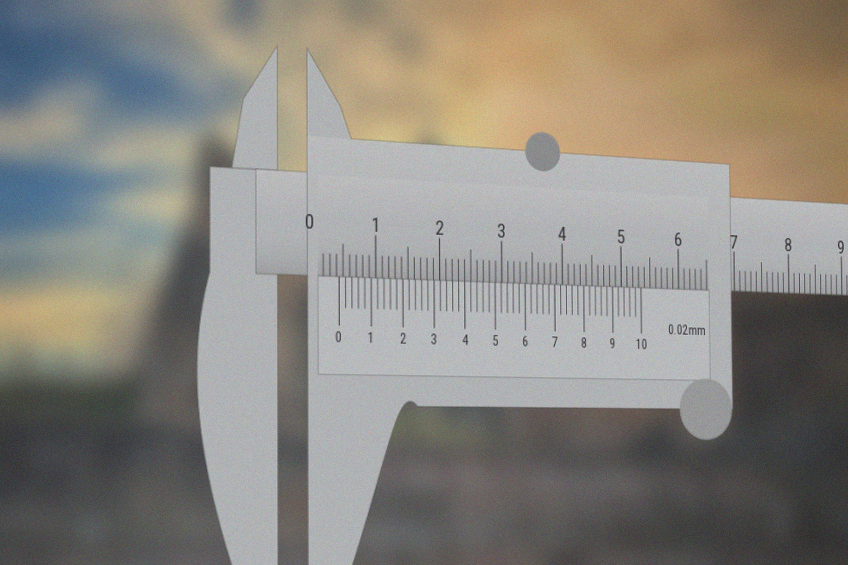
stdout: 4.4 mm
